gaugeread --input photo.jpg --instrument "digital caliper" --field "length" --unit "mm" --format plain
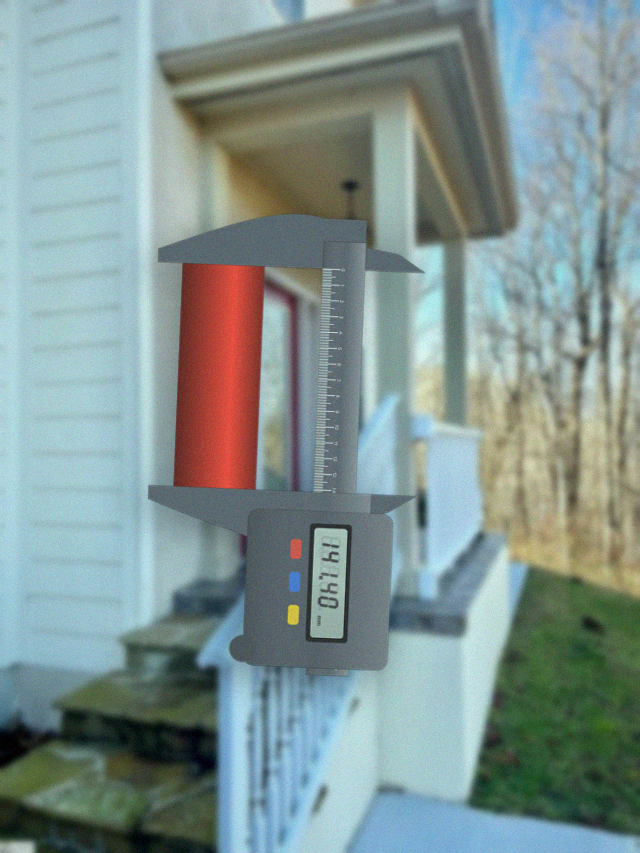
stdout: 141.40 mm
